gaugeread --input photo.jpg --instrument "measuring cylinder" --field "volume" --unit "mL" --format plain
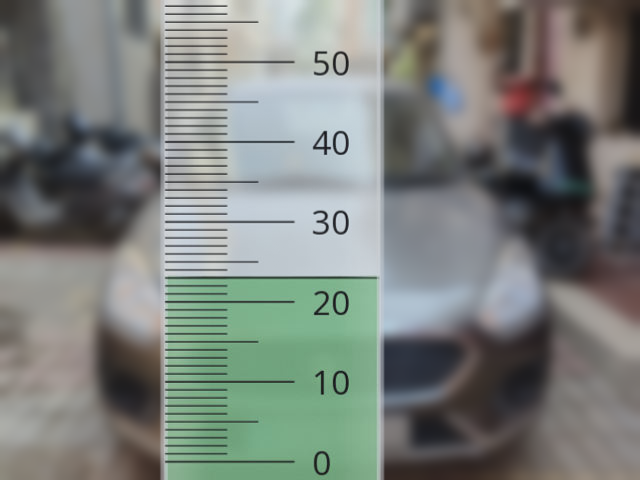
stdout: 23 mL
